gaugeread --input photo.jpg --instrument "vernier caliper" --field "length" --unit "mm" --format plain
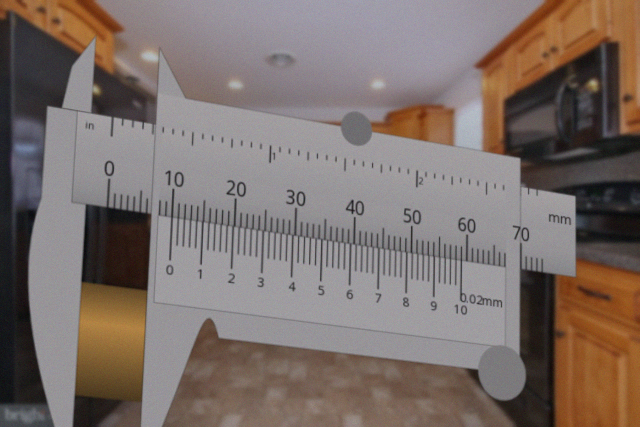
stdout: 10.0 mm
